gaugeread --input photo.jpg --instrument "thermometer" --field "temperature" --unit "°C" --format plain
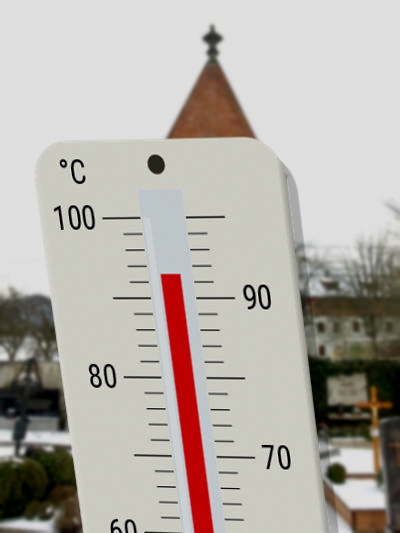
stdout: 93 °C
